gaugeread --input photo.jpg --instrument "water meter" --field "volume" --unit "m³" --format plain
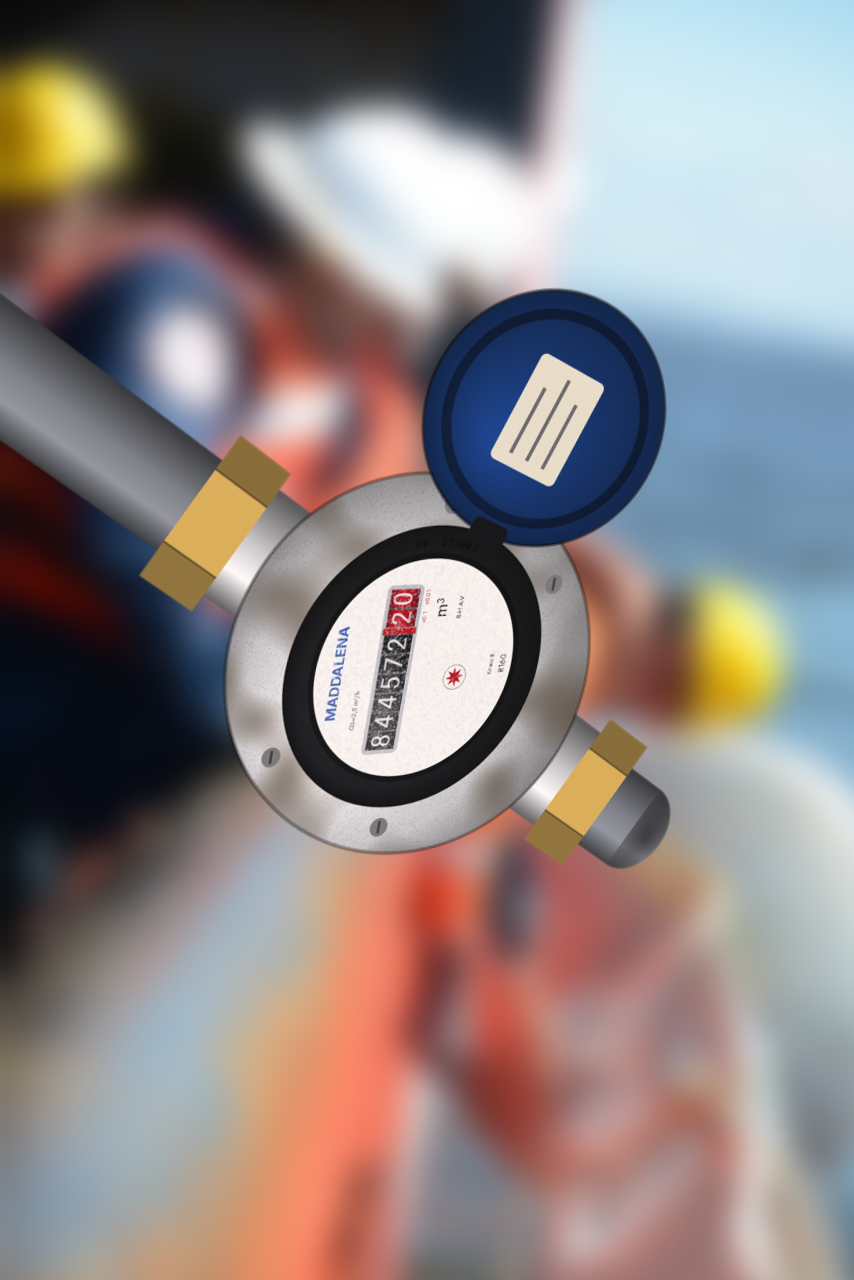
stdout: 844572.20 m³
